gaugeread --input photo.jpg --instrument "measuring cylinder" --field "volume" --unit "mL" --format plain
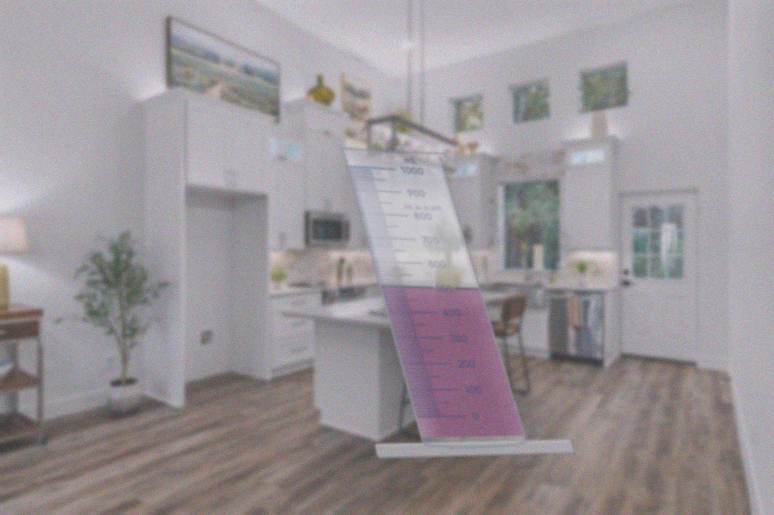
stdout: 500 mL
